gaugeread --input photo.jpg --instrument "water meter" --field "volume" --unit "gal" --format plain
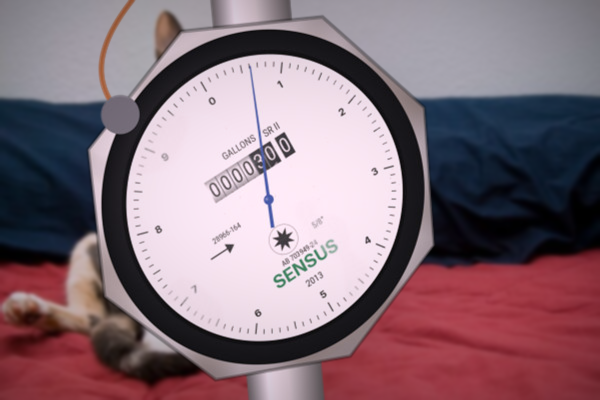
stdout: 300.6 gal
